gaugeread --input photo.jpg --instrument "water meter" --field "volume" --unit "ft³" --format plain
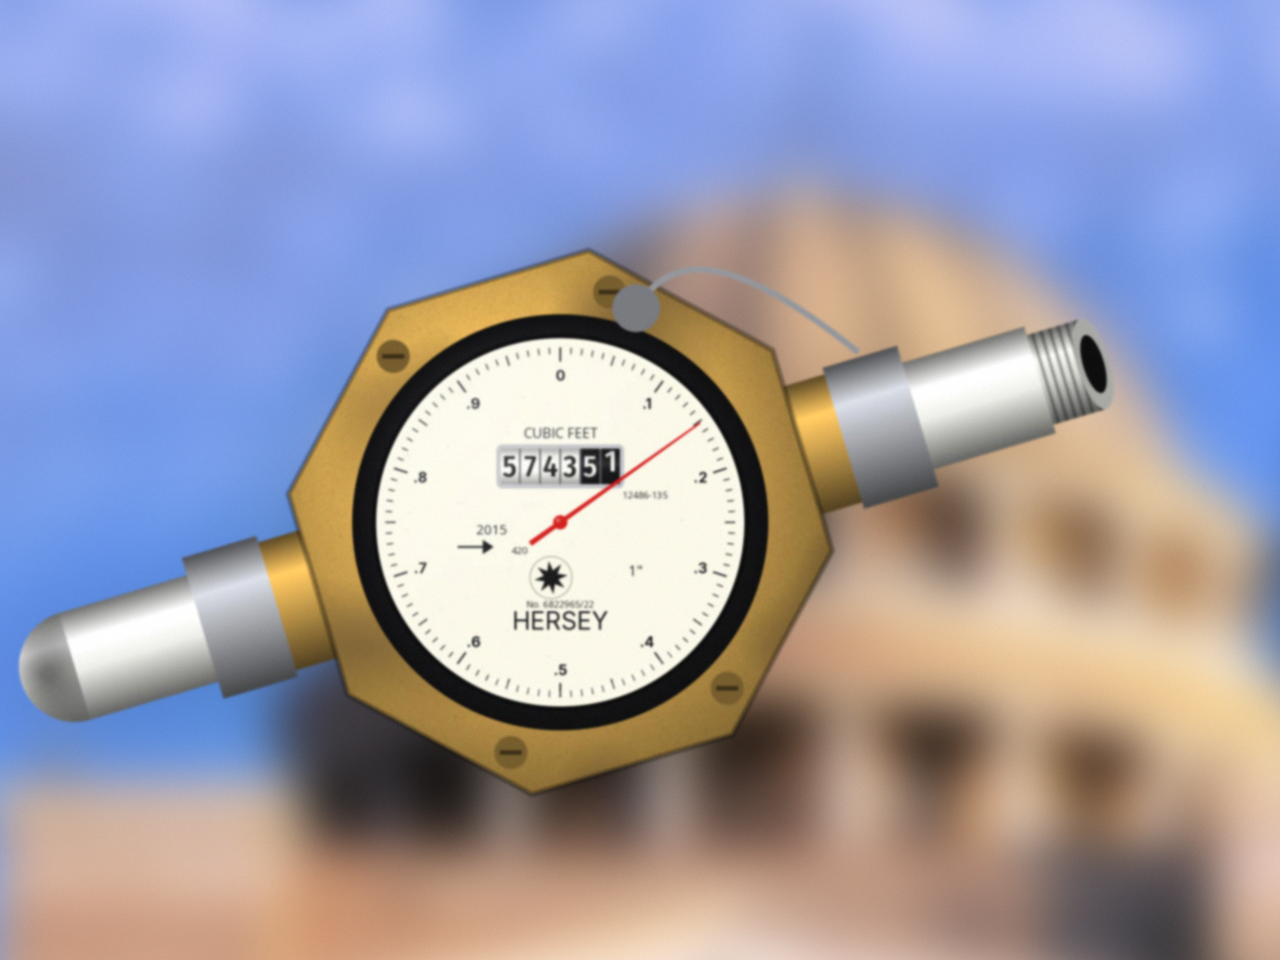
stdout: 574351.15 ft³
